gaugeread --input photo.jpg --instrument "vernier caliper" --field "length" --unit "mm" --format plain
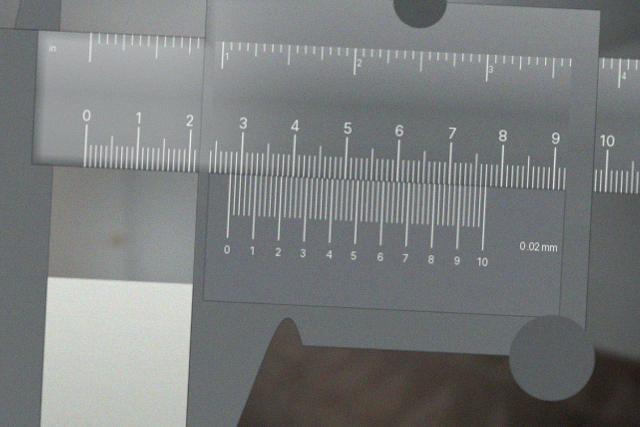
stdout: 28.0 mm
